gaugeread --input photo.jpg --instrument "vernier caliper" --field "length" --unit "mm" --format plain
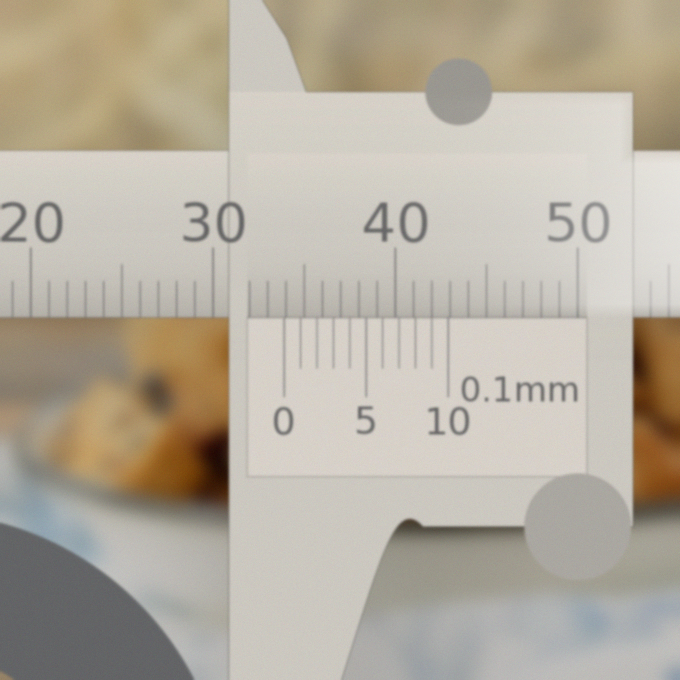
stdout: 33.9 mm
